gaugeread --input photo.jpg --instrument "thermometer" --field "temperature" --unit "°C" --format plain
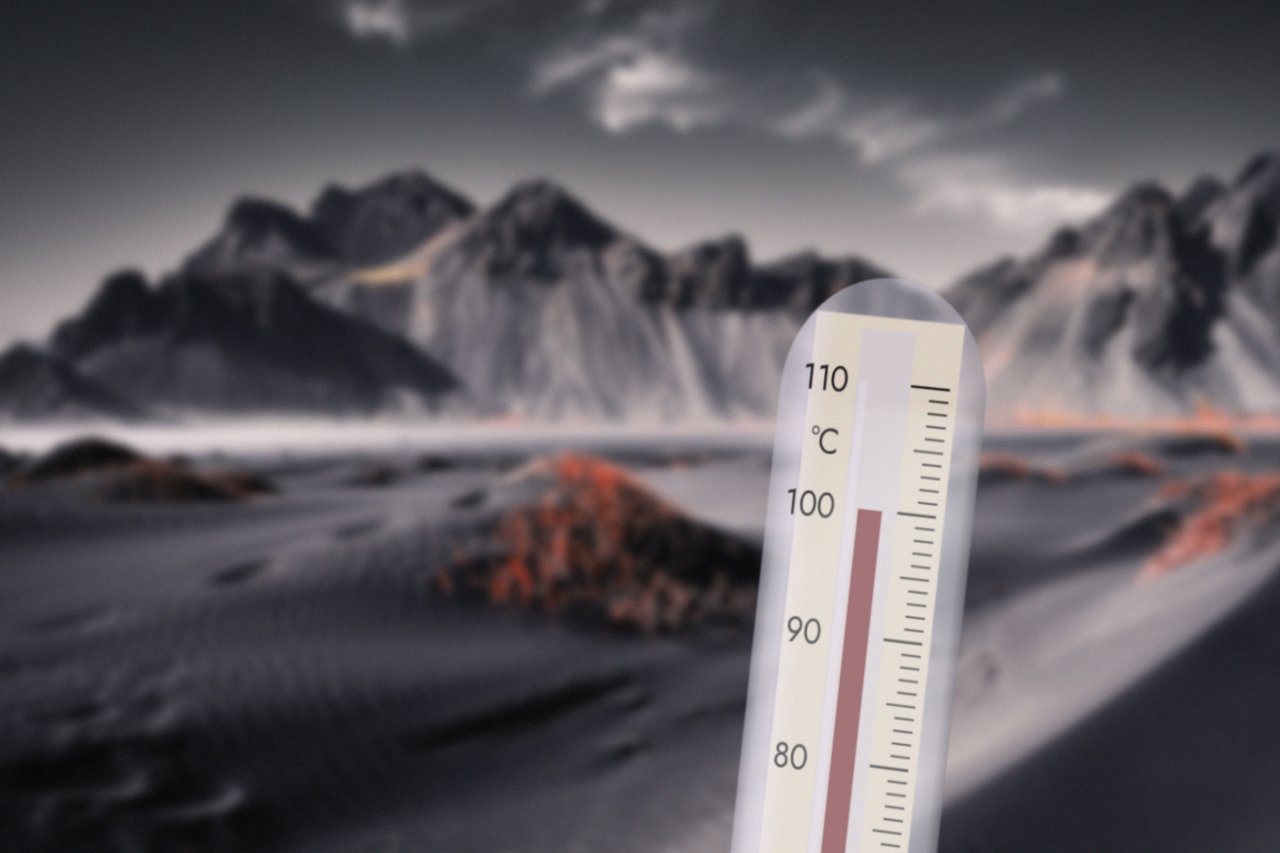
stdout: 100 °C
